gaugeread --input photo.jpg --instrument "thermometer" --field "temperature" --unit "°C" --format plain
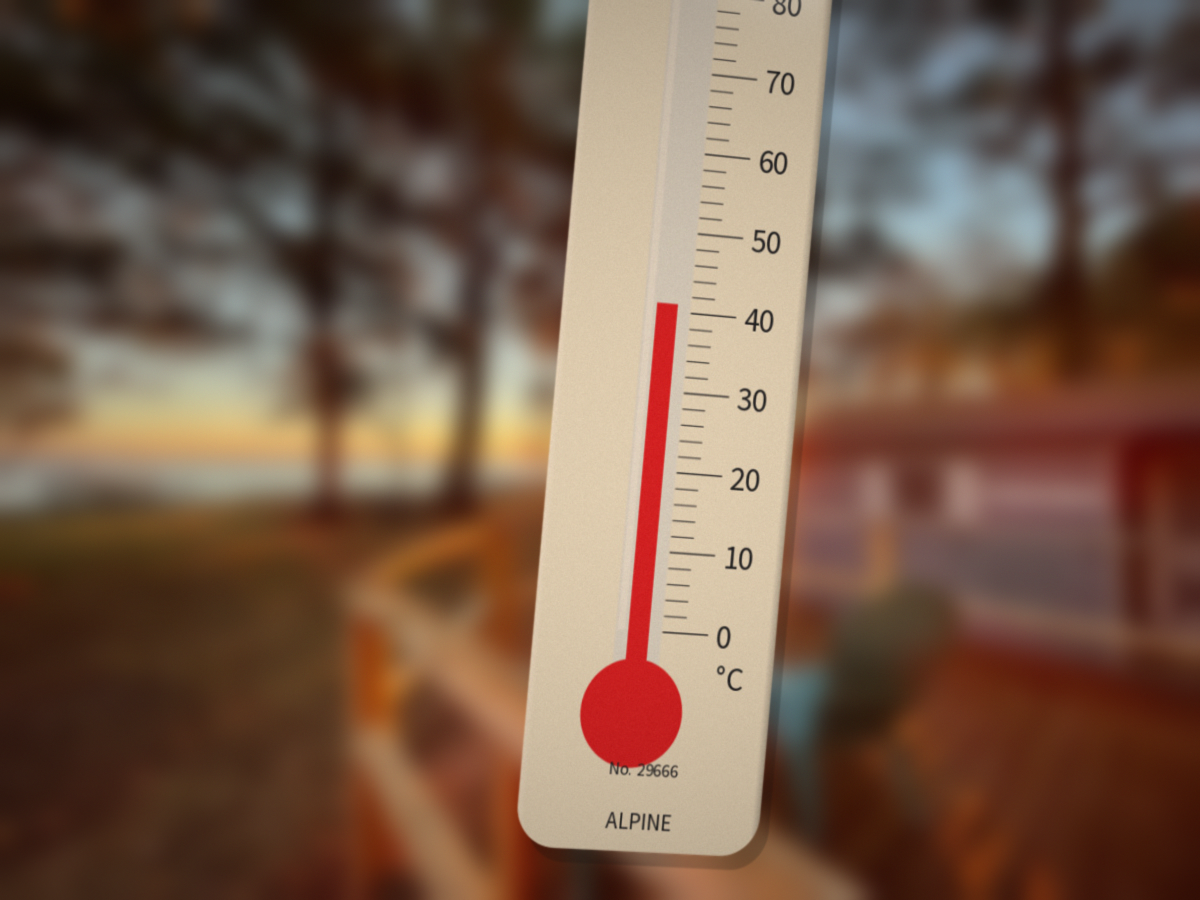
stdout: 41 °C
